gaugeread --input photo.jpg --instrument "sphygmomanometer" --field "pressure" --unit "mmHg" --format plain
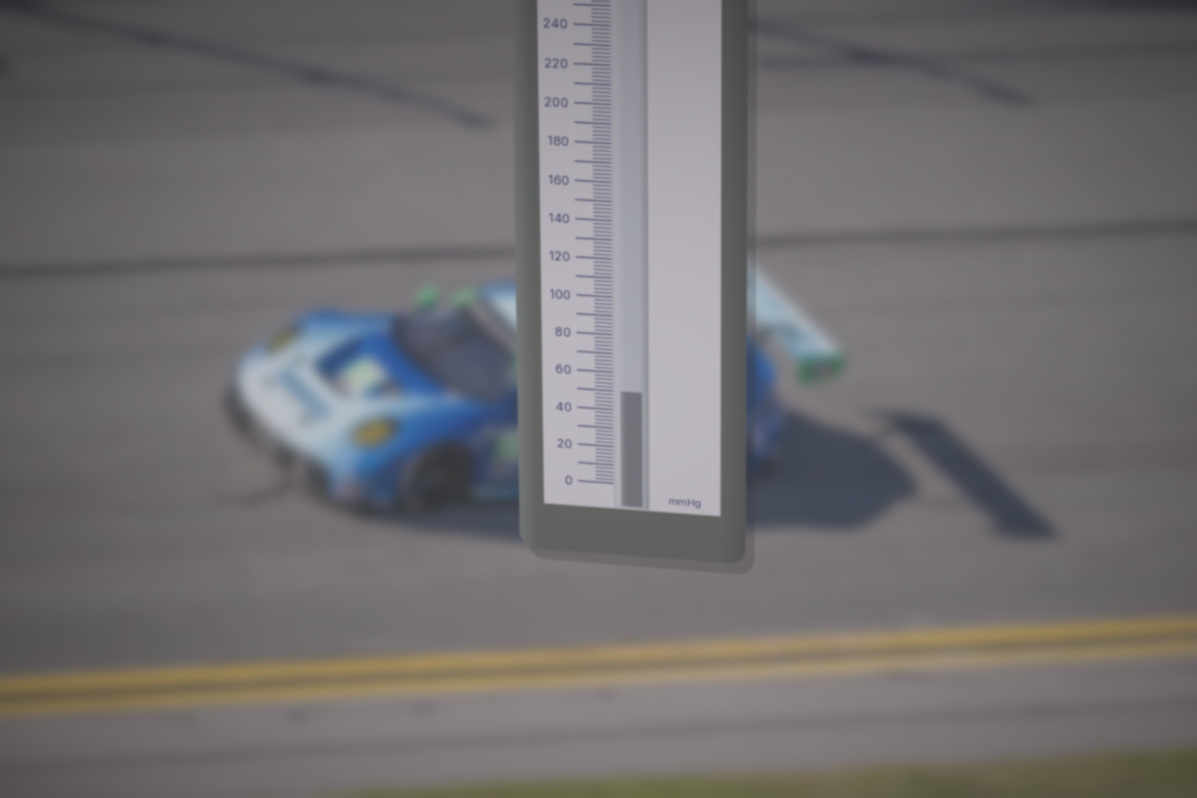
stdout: 50 mmHg
